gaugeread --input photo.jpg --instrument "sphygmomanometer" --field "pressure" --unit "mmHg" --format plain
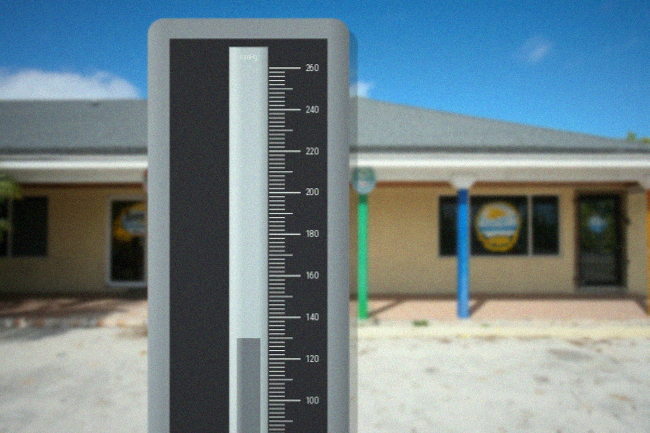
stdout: 130 mmHg
